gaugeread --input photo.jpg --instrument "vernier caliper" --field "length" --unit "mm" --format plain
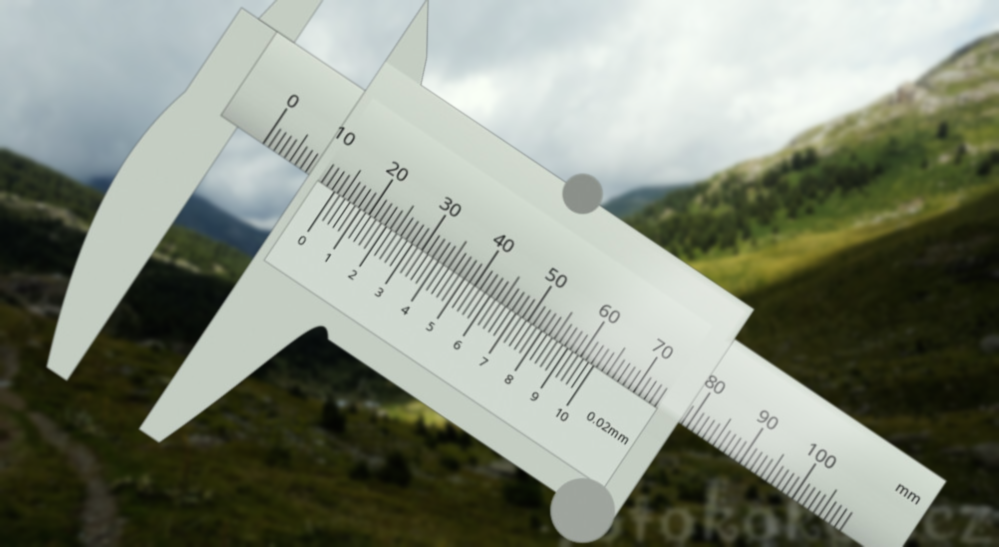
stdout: 13.5 mm
